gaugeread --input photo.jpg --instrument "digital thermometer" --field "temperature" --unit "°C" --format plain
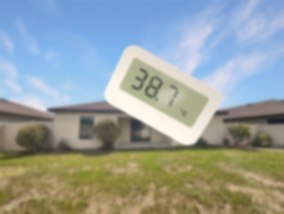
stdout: 38.7 °C
